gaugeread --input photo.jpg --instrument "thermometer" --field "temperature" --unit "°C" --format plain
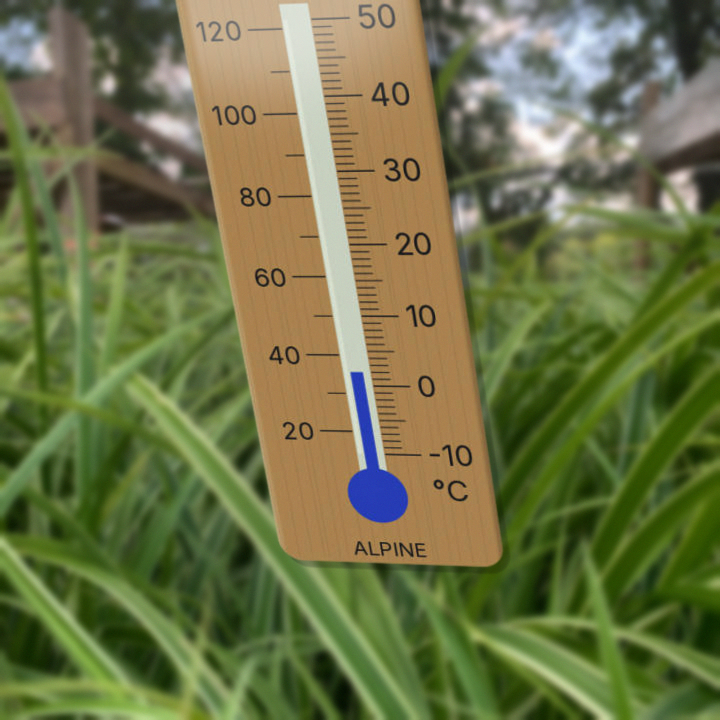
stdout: 2 °C
